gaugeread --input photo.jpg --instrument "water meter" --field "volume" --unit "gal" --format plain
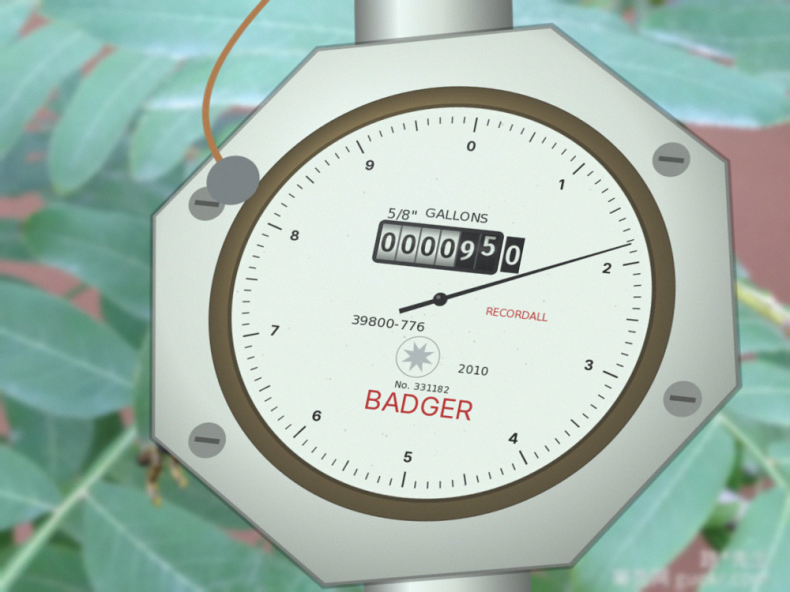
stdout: 951.8 gal
